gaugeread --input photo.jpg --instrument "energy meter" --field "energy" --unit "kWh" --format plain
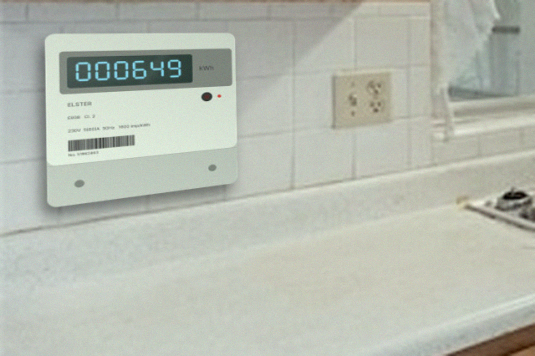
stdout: 649 kWh
